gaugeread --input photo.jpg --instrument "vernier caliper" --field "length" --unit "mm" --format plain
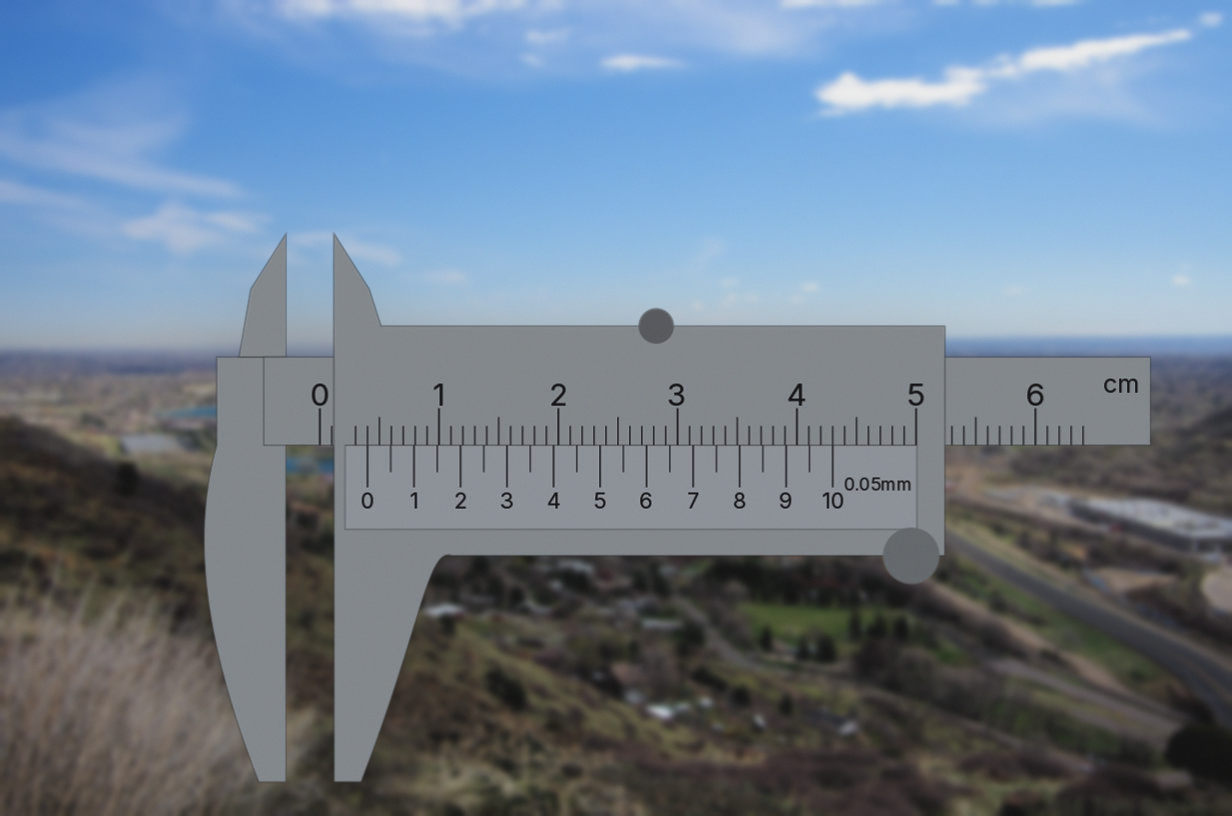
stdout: 4.0 mm
